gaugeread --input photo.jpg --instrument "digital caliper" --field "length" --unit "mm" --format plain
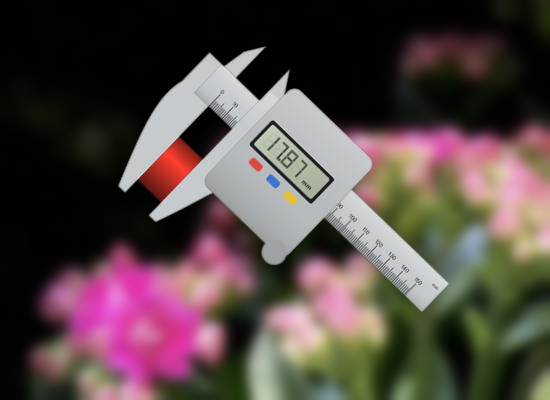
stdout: 17.87 mm
